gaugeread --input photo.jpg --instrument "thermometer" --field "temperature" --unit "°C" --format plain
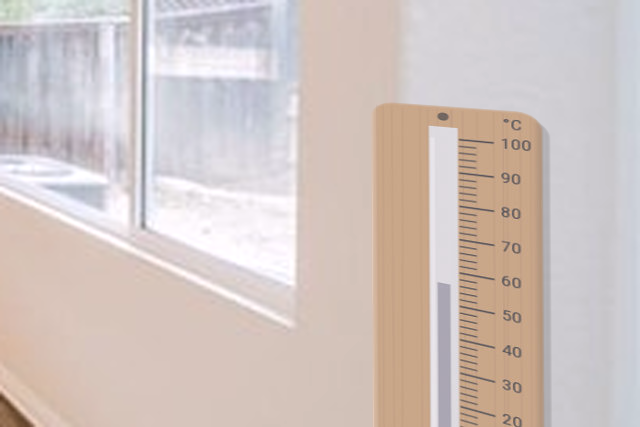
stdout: 56 °C
